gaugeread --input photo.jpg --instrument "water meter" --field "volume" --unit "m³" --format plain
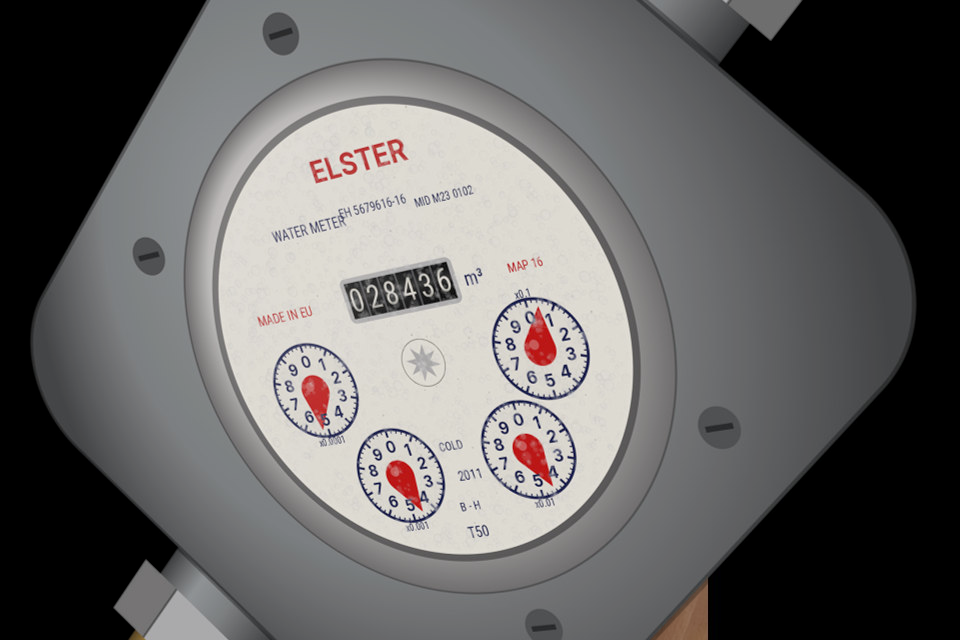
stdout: 28436.0445 m³
